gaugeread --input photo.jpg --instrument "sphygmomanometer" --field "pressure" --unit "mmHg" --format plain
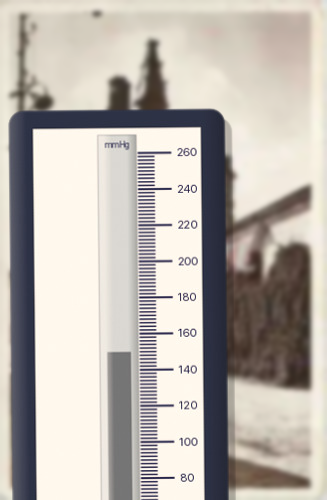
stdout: 150 mmHg
